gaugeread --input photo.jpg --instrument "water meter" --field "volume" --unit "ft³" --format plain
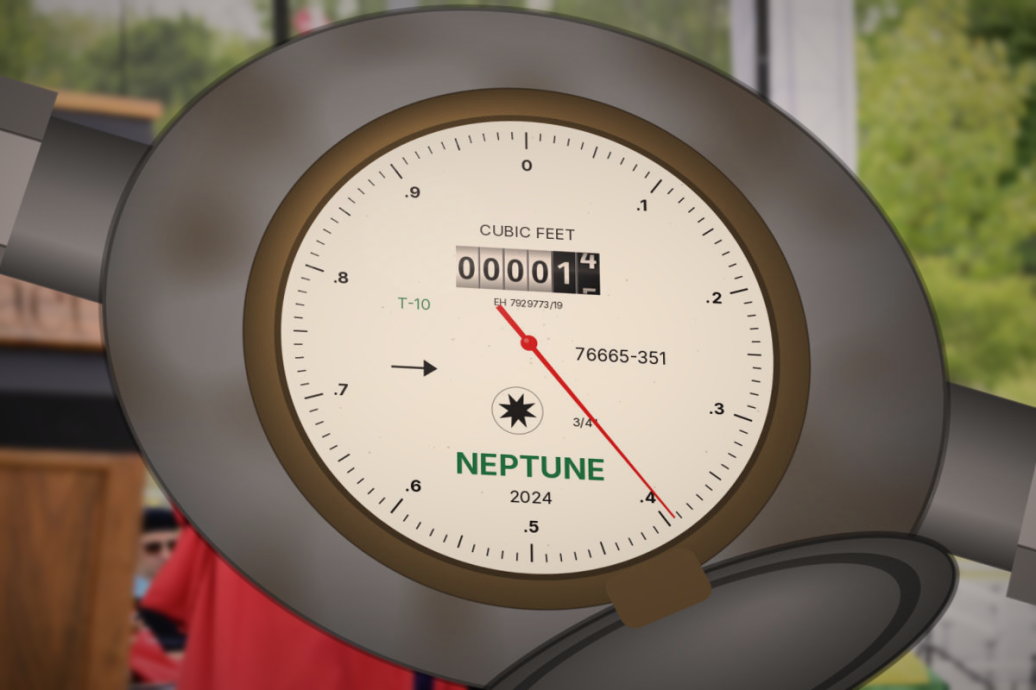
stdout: 14.39 ft³
